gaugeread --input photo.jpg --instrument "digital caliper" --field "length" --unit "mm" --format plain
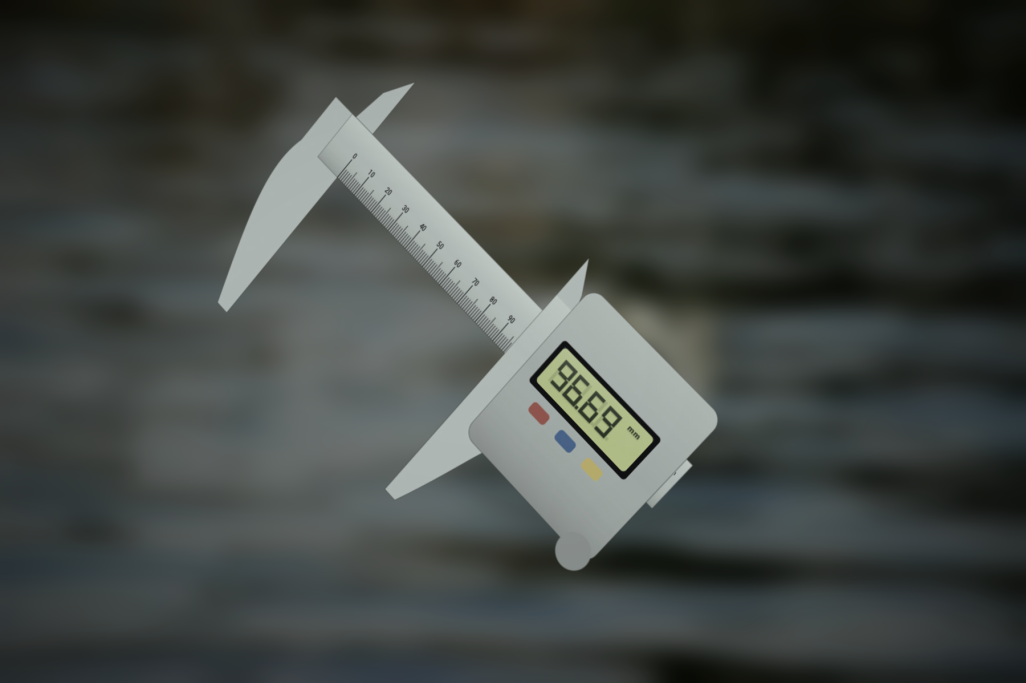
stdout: 96.69 mm
